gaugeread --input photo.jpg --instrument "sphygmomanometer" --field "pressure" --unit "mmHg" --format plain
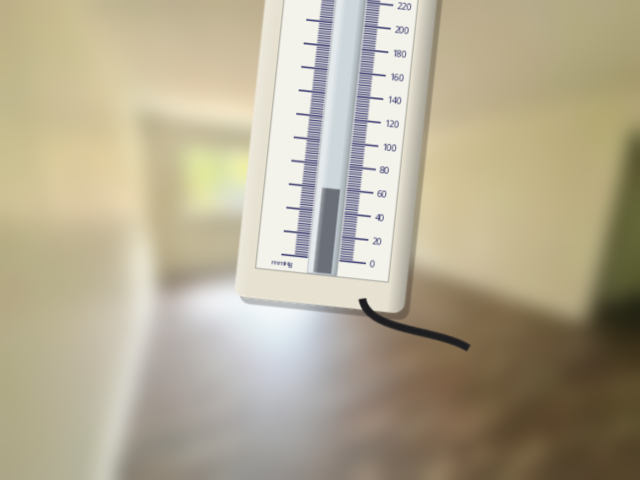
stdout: 60 mmHg
